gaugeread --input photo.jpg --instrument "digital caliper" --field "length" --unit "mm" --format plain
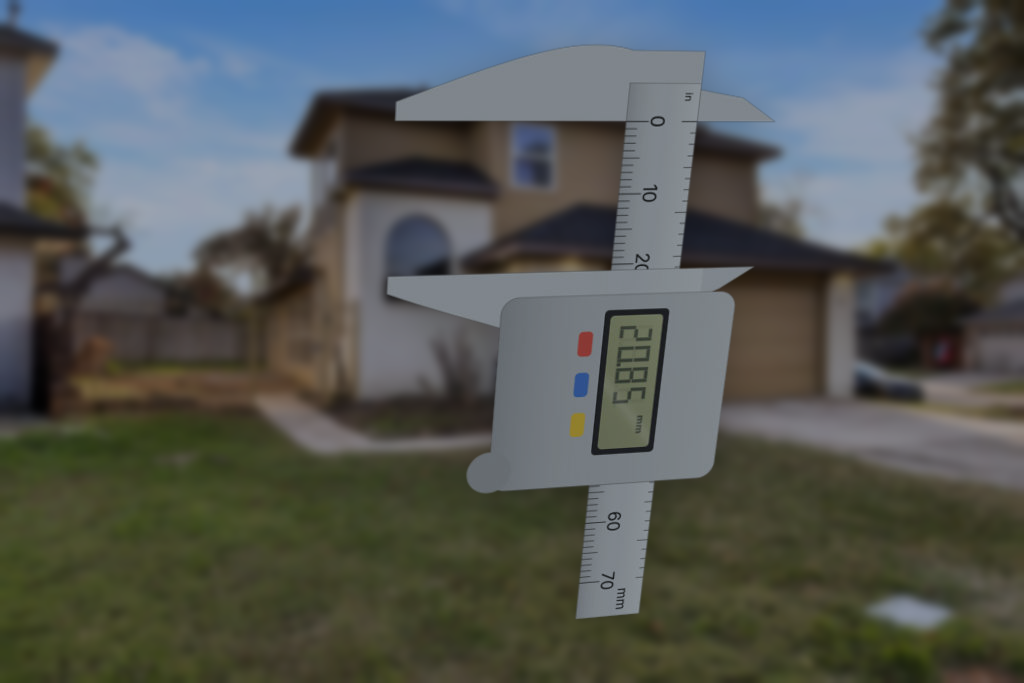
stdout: 20.85 mm
